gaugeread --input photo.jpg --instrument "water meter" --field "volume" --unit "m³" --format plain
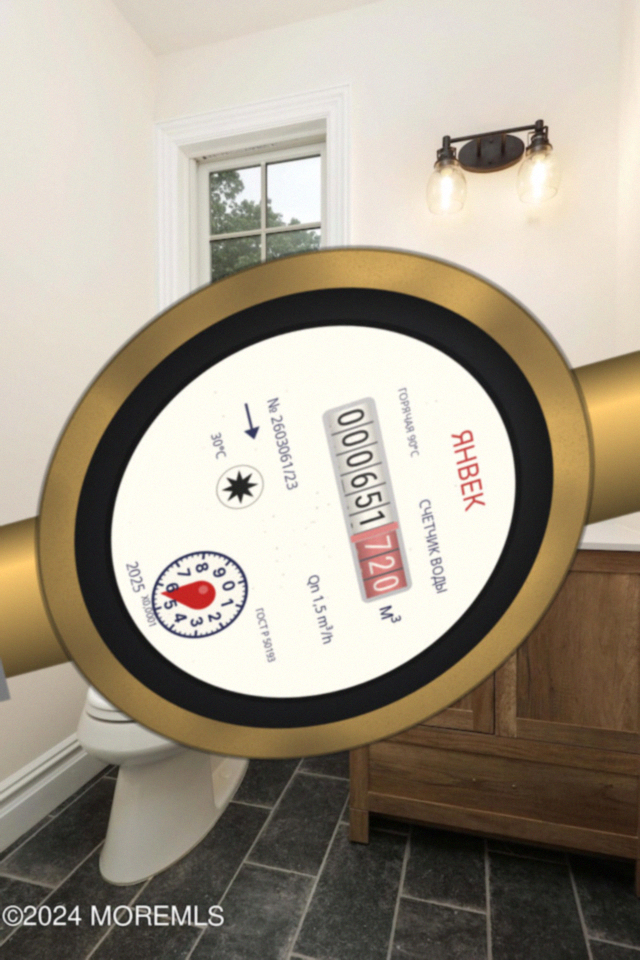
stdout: 651.7205 m³
